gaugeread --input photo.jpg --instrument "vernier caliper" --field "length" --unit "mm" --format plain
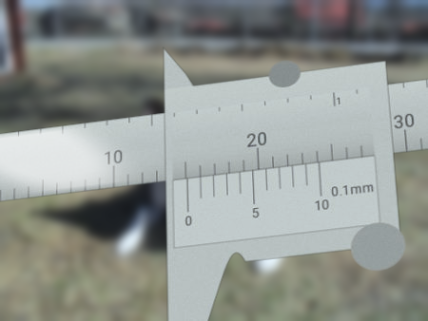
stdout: 15.1 mm
